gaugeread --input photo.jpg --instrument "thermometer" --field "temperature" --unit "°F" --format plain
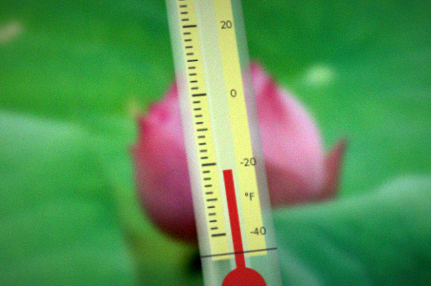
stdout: -22 °F
